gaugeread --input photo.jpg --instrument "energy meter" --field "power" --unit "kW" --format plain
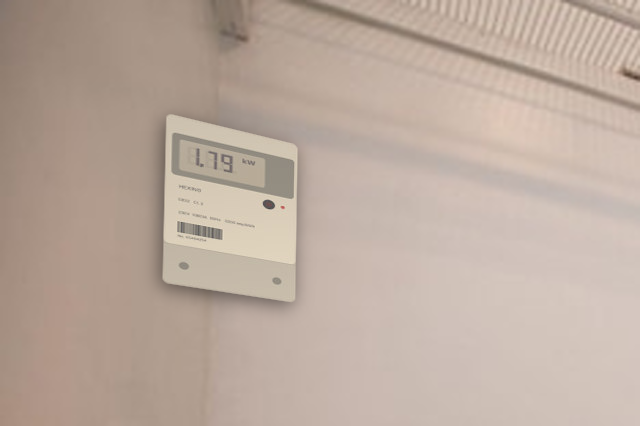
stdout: 1.79 kW
